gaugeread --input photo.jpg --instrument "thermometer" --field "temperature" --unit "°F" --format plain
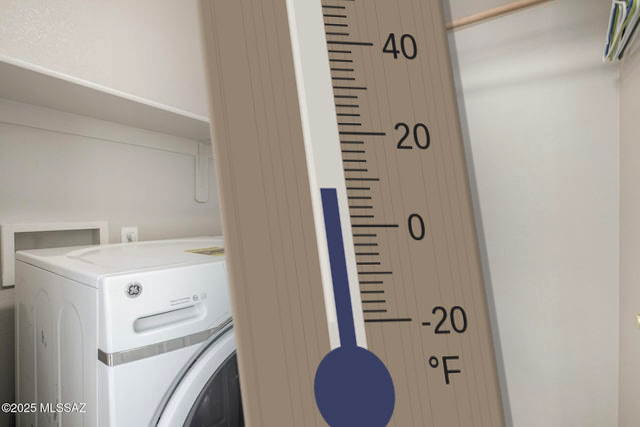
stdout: 8 °F
